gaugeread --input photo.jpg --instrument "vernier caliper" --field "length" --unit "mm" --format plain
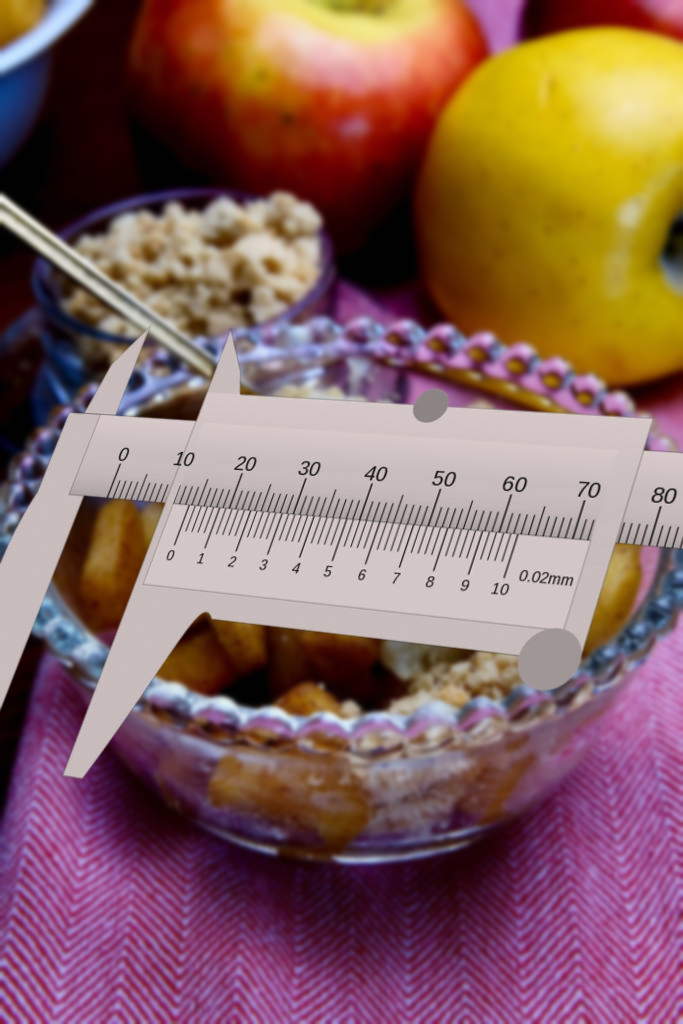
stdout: 13.6 mm
